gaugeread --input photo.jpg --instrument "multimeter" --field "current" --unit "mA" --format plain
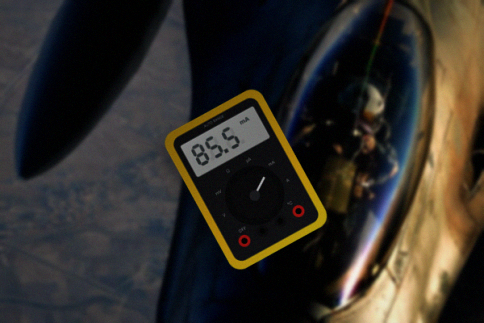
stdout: 85.5 mA
